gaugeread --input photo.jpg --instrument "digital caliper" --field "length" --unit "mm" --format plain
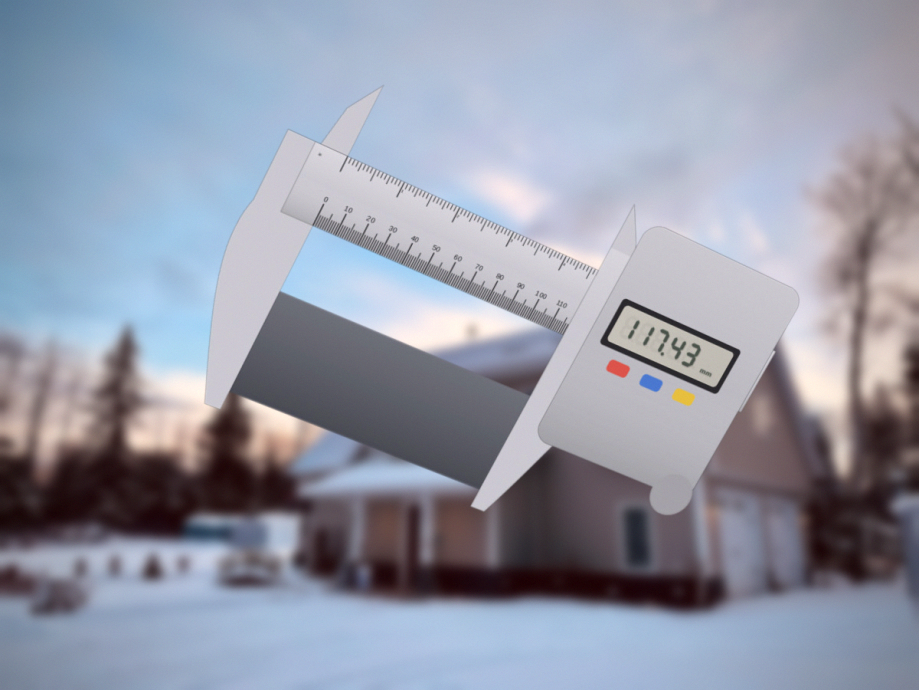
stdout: 117.43 mm
